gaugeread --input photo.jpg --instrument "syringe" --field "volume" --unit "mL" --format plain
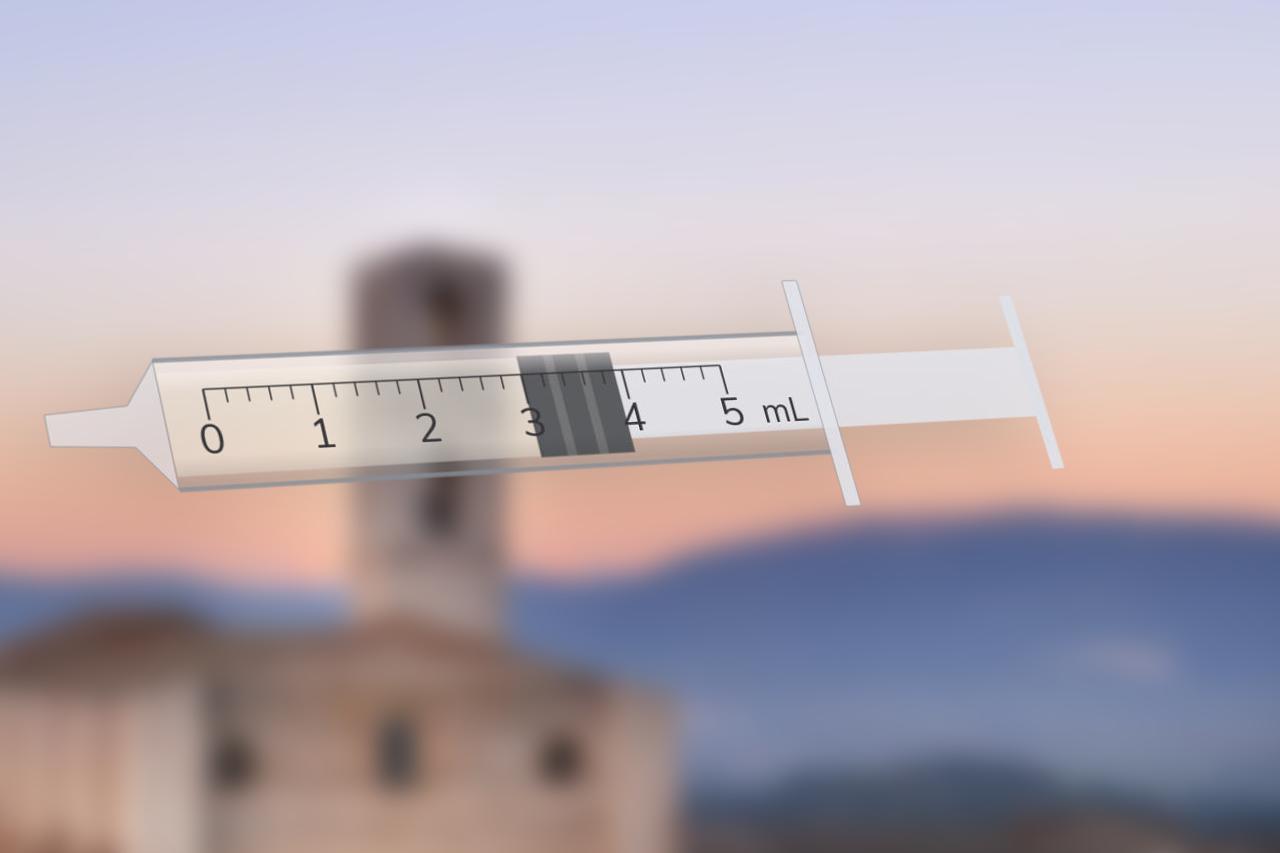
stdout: 3 mL
